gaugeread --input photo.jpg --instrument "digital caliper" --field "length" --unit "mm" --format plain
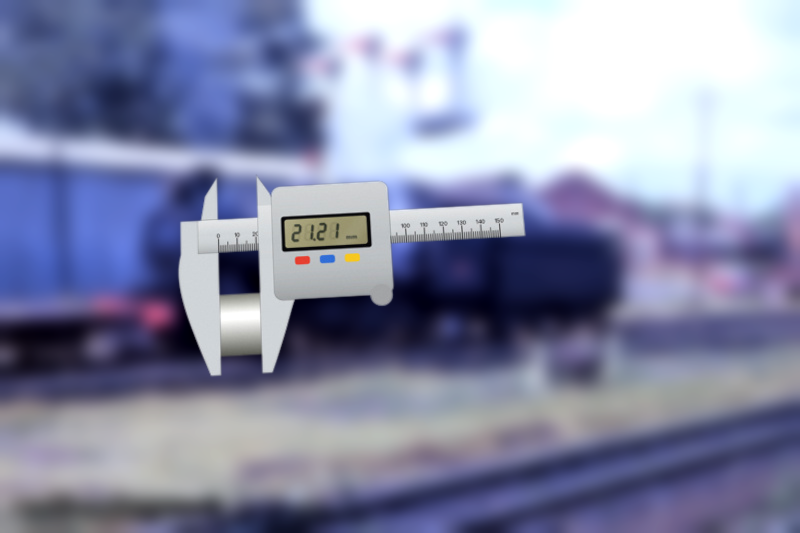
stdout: 21.21 mm
